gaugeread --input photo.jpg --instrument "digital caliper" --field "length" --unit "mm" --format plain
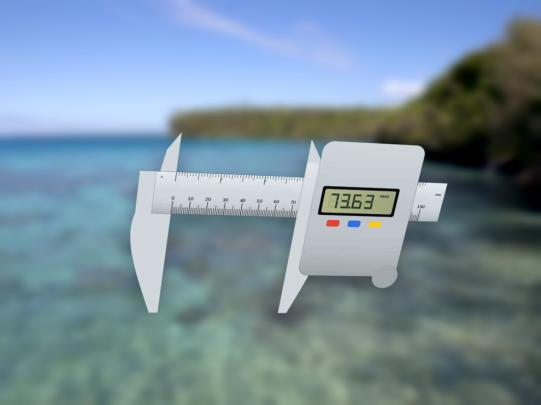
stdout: 73.63 mm
